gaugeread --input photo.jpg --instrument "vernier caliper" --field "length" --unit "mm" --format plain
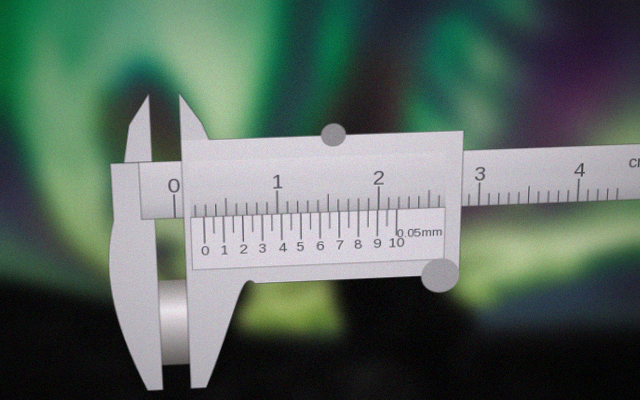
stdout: 2.8 mm
